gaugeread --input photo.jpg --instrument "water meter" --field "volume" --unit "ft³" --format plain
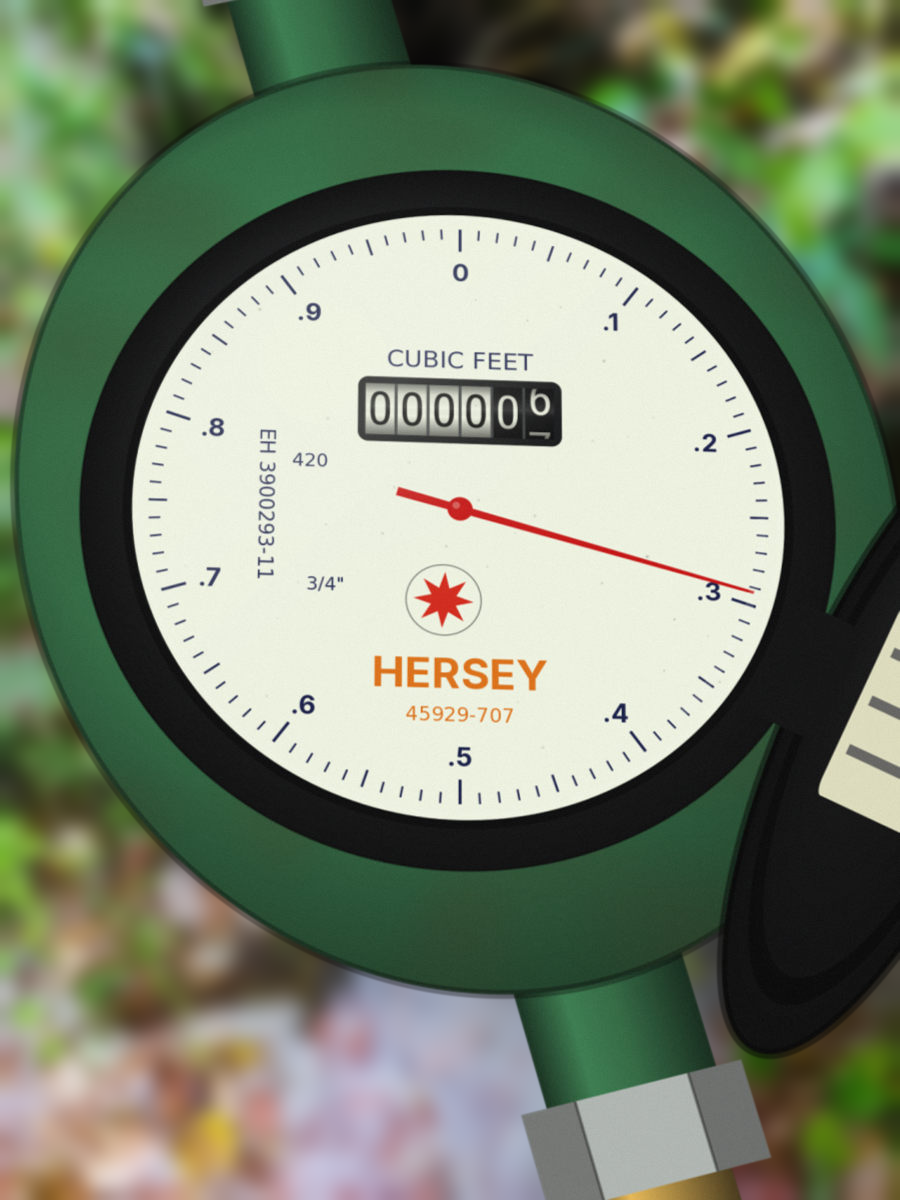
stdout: 6.29 ft³
